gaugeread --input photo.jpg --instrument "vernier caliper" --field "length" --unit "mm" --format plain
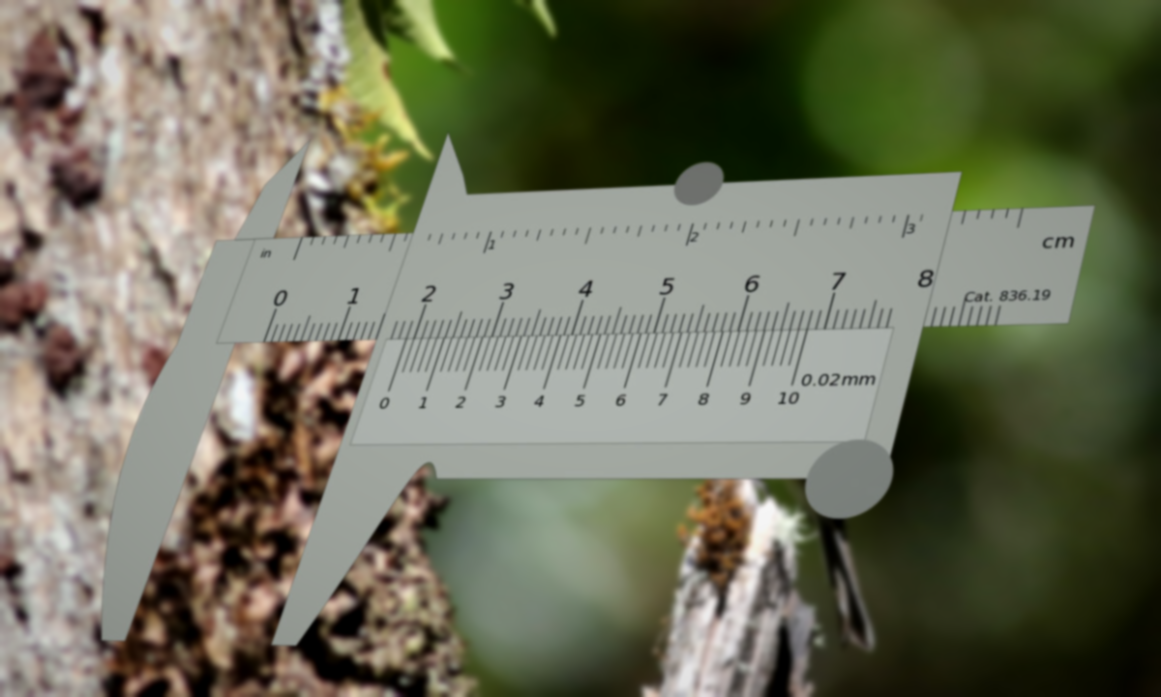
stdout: 19.0 mm
